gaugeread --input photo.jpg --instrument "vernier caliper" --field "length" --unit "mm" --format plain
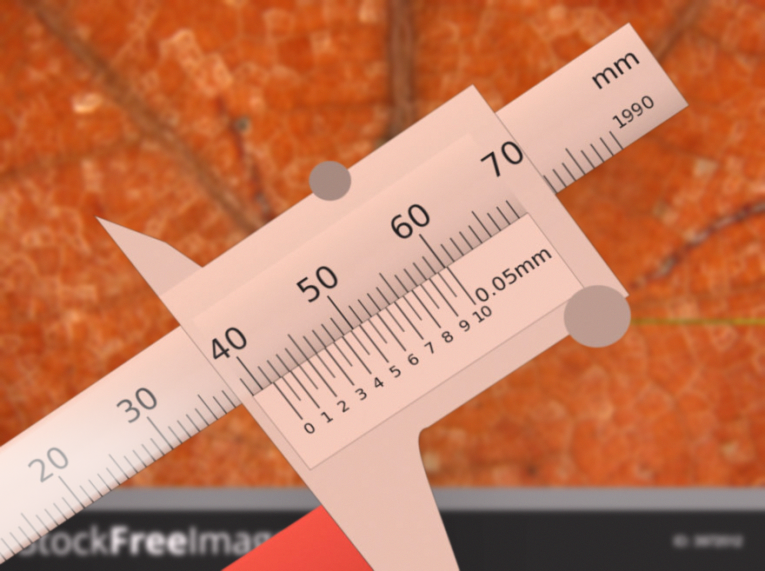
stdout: 41.2 mm
